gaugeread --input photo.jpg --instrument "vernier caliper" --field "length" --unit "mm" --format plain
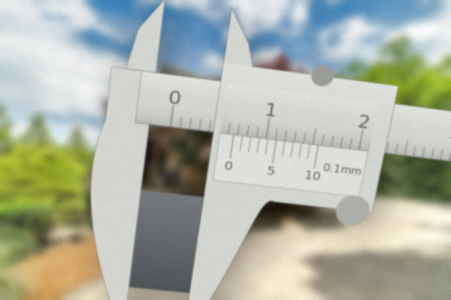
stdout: 6.6 mm
